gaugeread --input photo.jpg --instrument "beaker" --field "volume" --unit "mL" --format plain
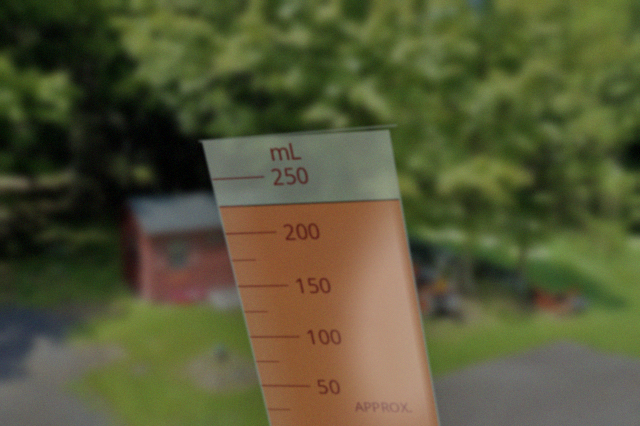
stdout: 225 mL
